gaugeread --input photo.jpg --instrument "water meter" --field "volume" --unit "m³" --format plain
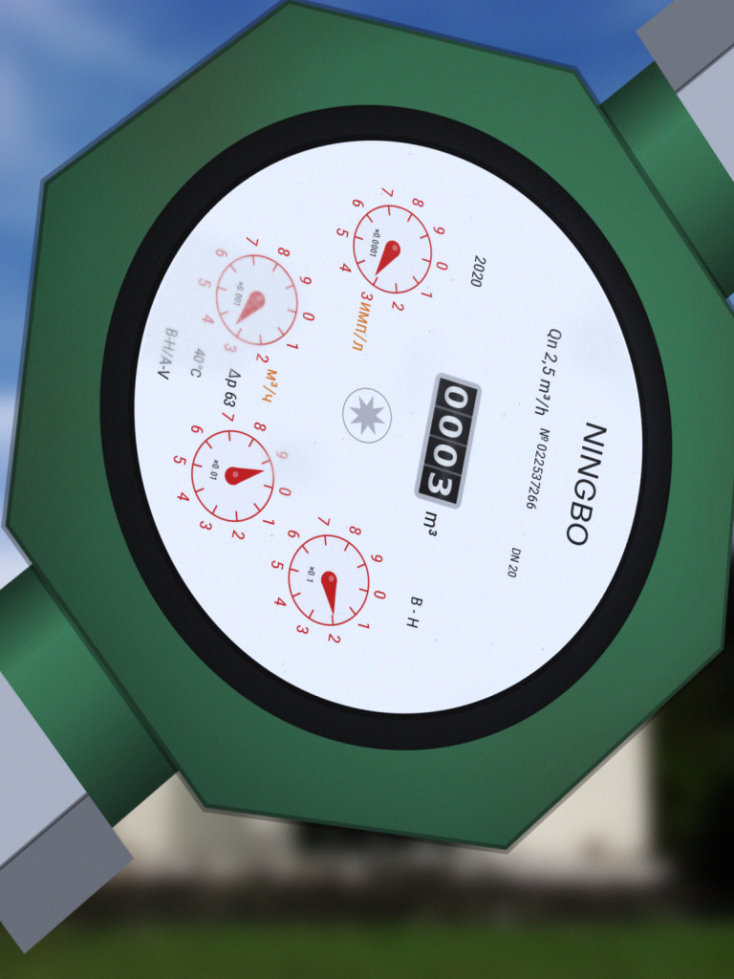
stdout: 3.1933 m³
